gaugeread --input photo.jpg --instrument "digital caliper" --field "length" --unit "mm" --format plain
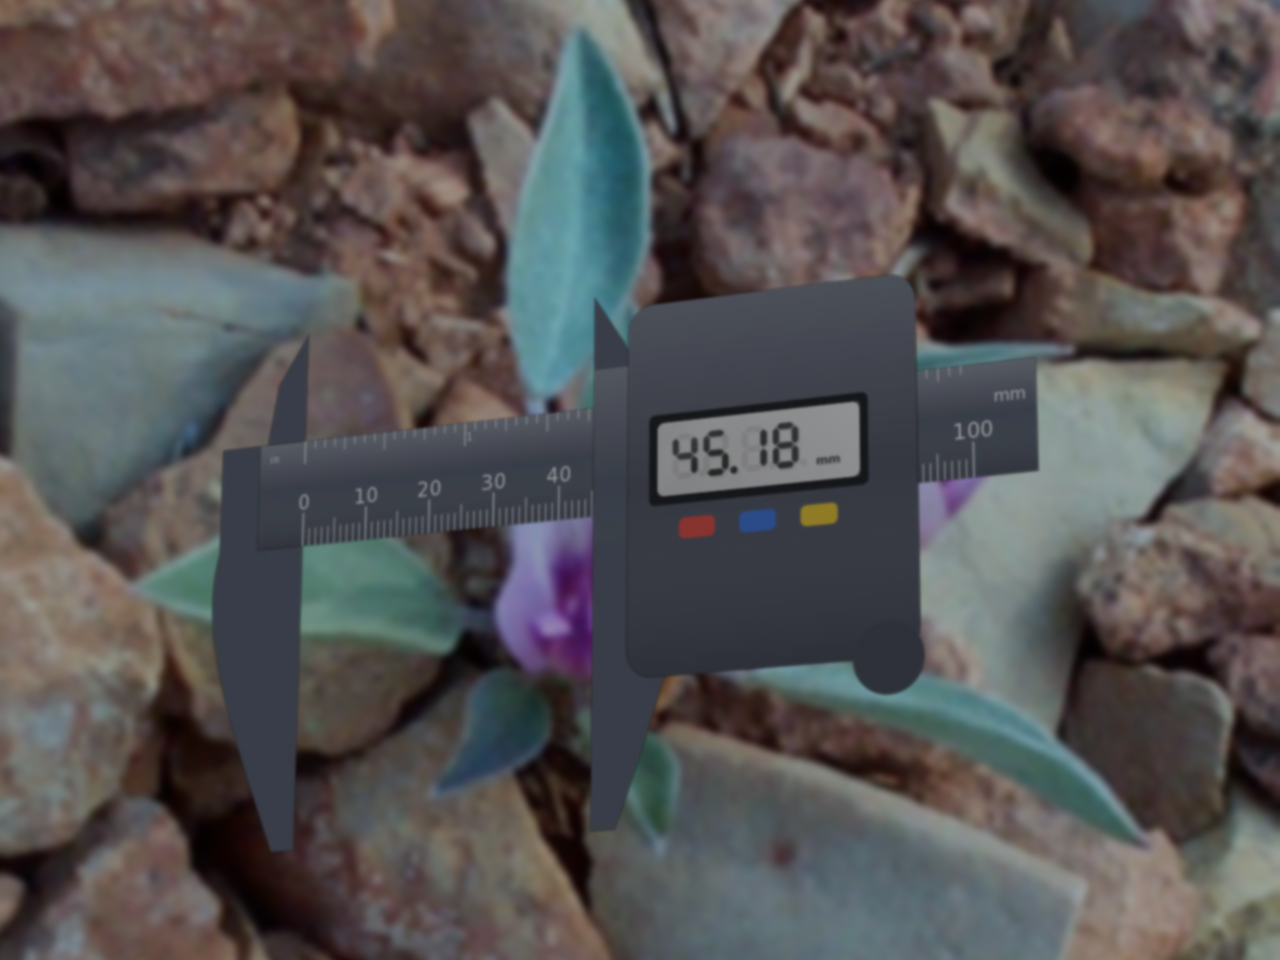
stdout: 45.18 mm
